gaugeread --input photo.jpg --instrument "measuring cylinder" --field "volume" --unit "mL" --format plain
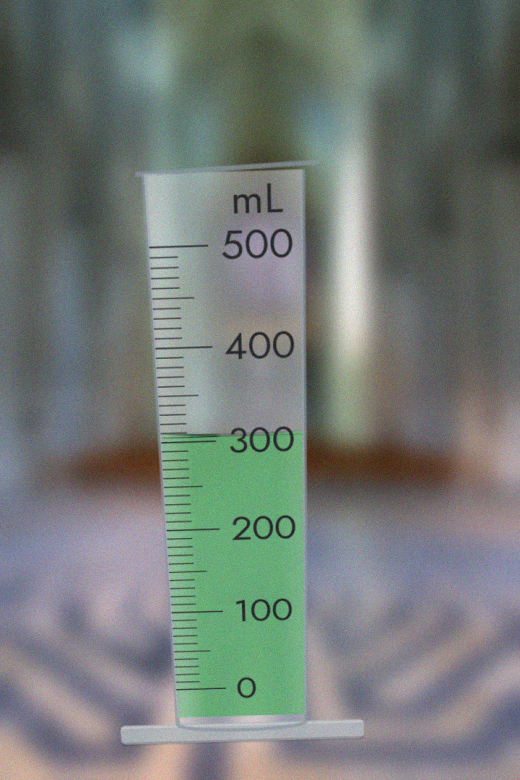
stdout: 305 mL
